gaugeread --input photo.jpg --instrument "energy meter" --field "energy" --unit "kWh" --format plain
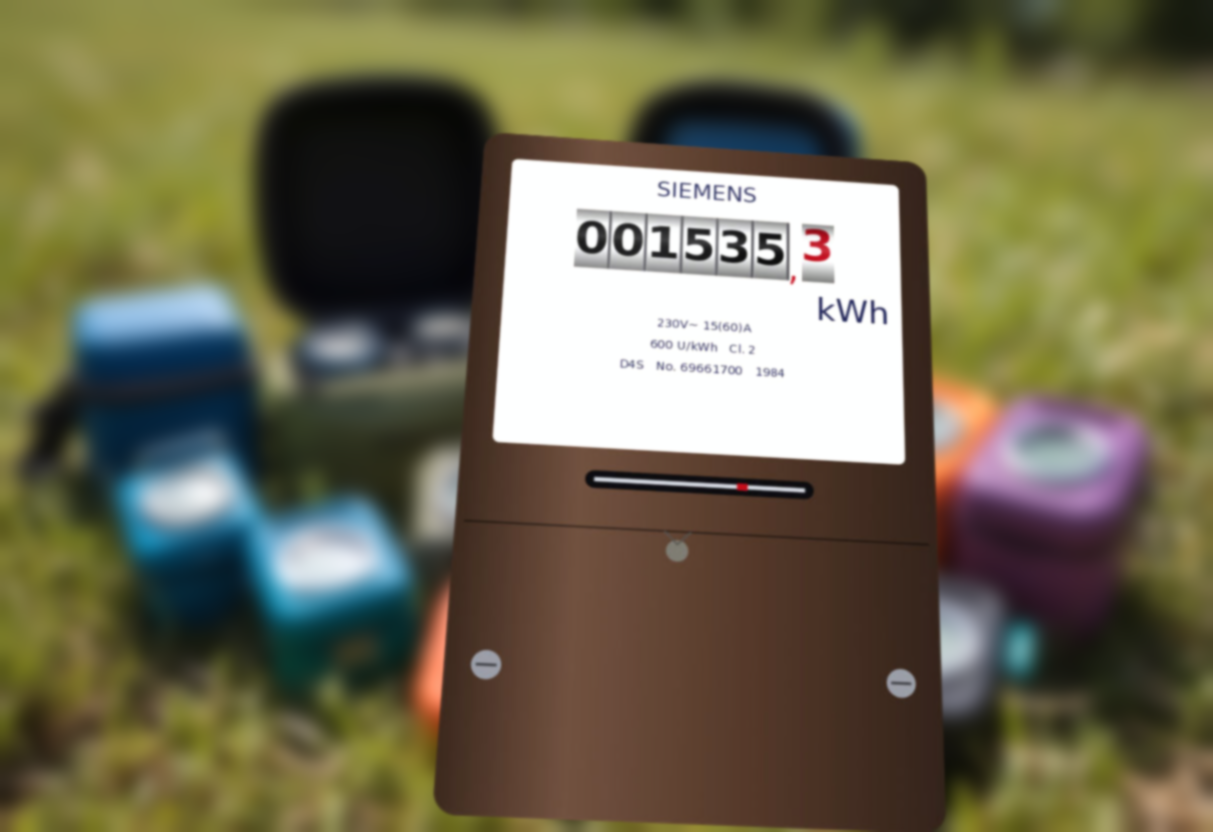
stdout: 1535.3 kWh
